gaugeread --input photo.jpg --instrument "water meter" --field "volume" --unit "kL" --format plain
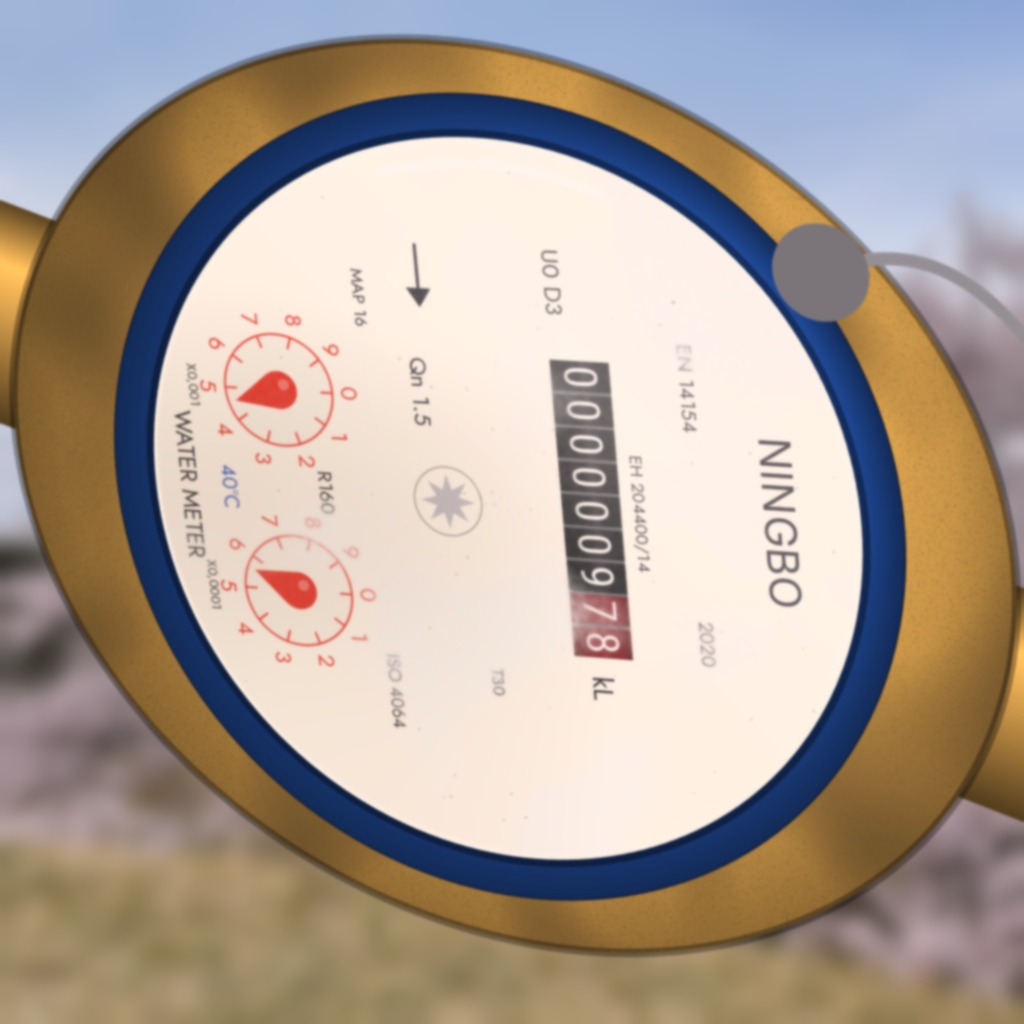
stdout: 9.7845 kL
